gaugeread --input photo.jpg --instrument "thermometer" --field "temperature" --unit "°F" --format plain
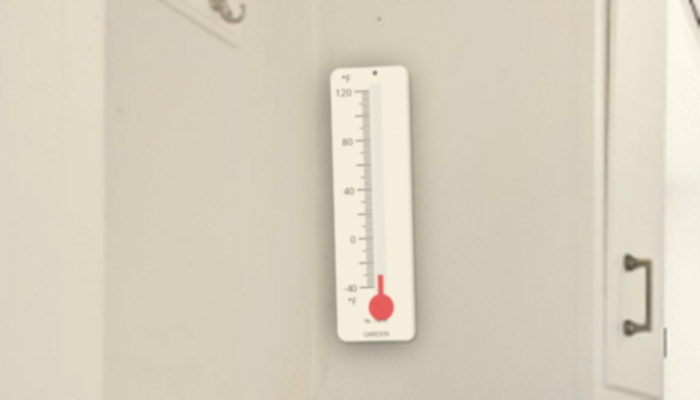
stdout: -30 °F
